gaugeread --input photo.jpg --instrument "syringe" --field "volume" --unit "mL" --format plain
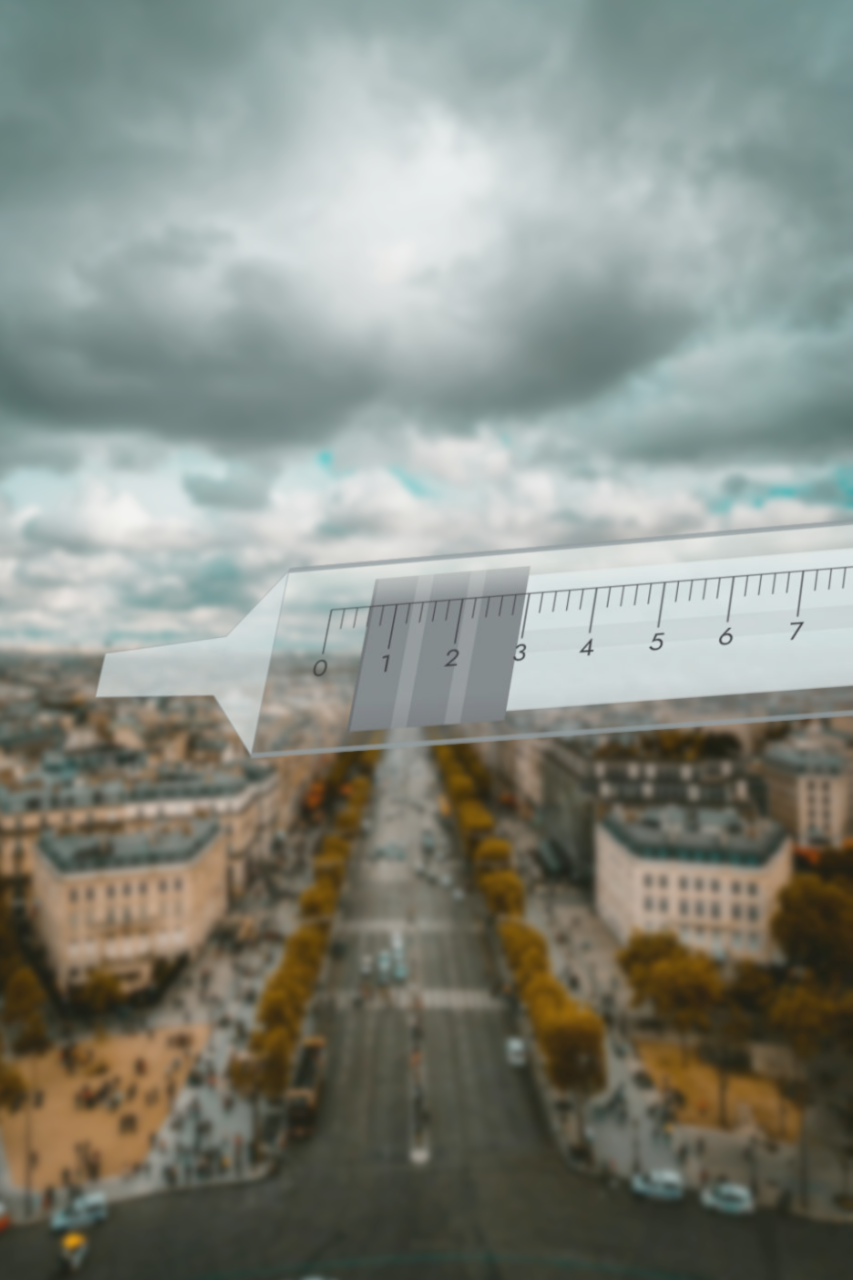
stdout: 0.6 mL
